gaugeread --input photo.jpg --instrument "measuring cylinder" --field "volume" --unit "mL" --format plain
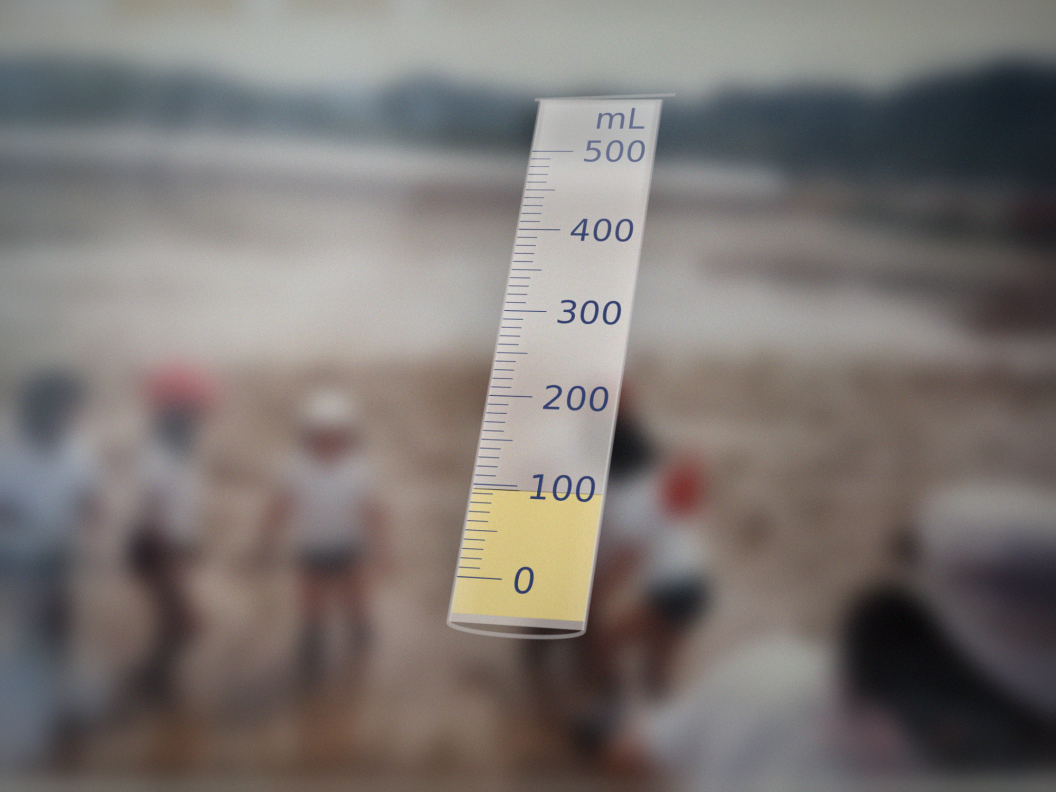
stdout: 95 mL
